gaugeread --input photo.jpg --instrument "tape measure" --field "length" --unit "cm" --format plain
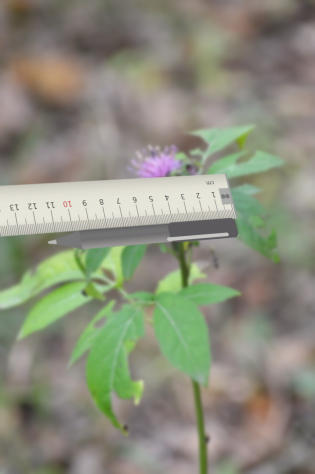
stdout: 11.5 cm
